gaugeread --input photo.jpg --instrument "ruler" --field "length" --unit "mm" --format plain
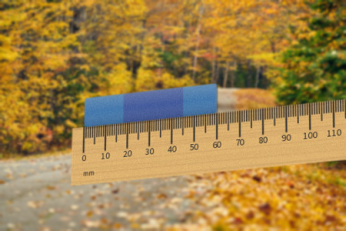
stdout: 60 mm
